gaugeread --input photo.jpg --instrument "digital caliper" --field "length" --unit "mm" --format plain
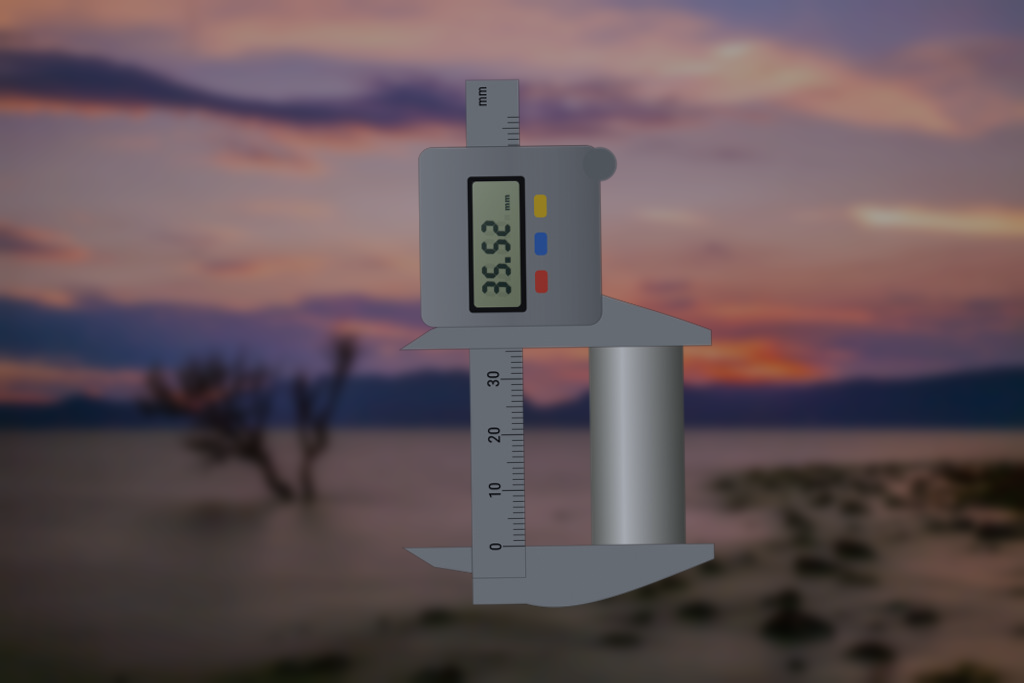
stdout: 35.52 mm
